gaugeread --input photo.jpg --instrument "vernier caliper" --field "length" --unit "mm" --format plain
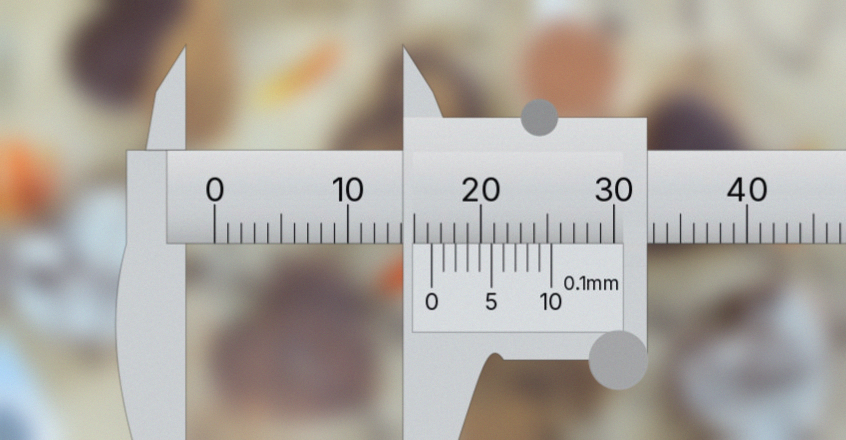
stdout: 16.3 mm
